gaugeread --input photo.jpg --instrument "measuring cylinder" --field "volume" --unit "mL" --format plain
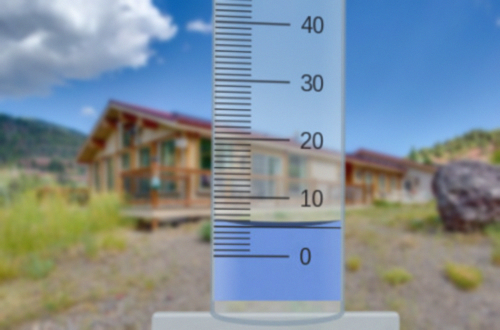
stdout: 5 mL
